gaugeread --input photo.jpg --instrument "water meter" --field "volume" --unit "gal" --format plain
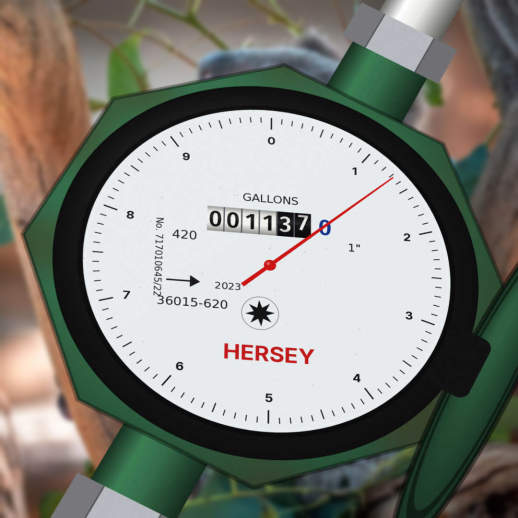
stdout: 11371.3 gal
